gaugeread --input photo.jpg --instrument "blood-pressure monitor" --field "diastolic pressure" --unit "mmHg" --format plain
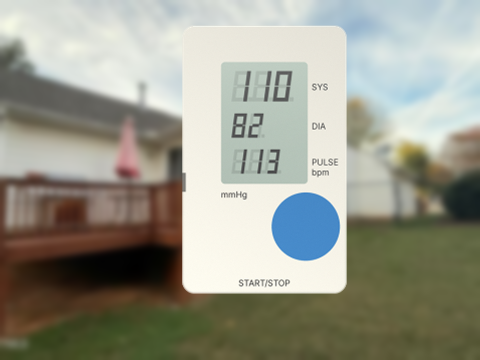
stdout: 82 mmHg
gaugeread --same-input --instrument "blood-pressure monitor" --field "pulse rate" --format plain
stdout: 113 bpm
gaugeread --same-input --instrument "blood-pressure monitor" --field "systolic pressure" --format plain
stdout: 110 mmHg
